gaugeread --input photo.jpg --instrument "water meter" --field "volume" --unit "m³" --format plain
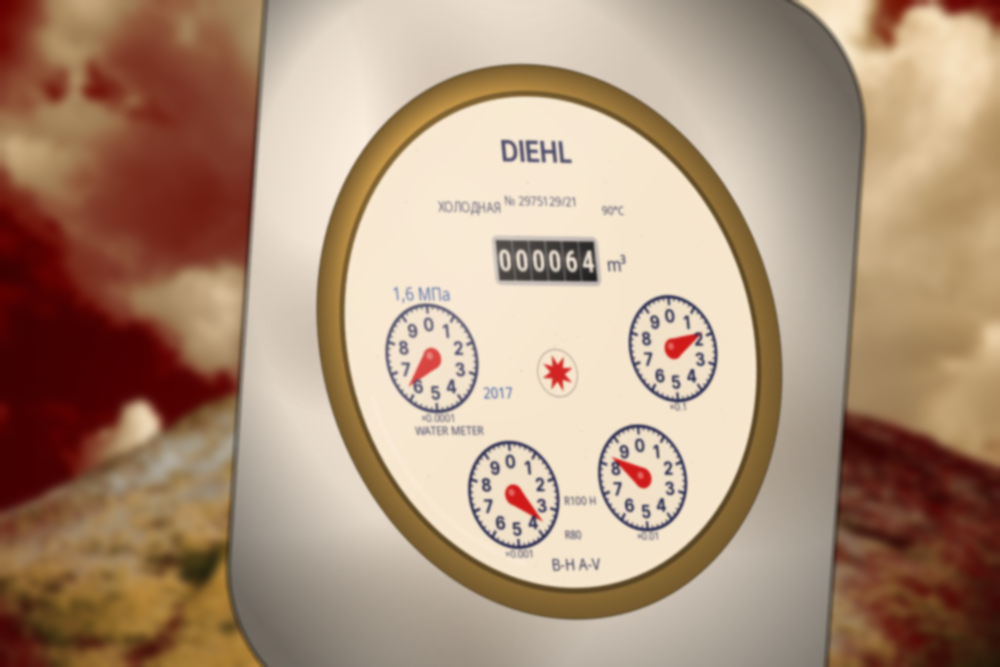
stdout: 64.1836 m³
